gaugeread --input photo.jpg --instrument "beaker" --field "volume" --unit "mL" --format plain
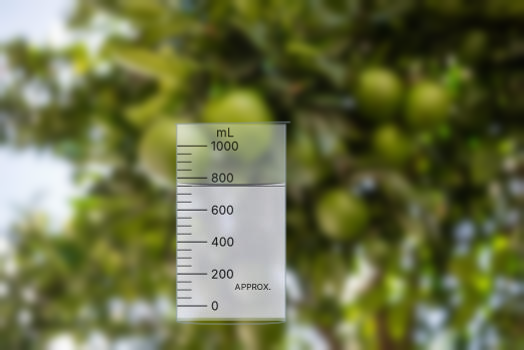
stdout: 750 mL
